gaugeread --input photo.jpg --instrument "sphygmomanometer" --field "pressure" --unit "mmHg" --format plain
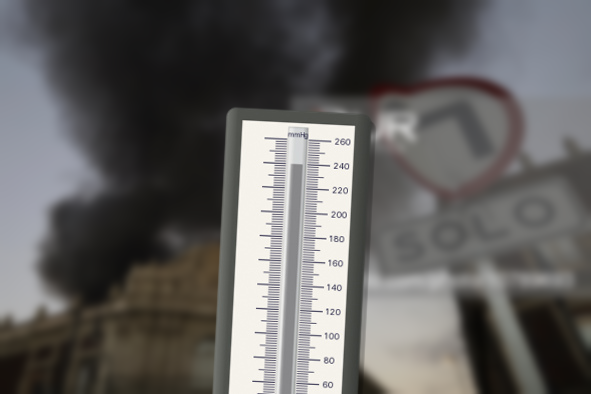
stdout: 240 mmHg
